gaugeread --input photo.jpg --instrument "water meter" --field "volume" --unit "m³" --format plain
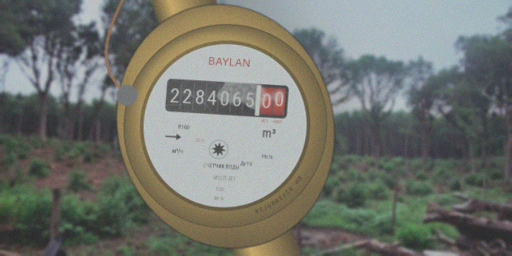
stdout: 2284065.00 m³
